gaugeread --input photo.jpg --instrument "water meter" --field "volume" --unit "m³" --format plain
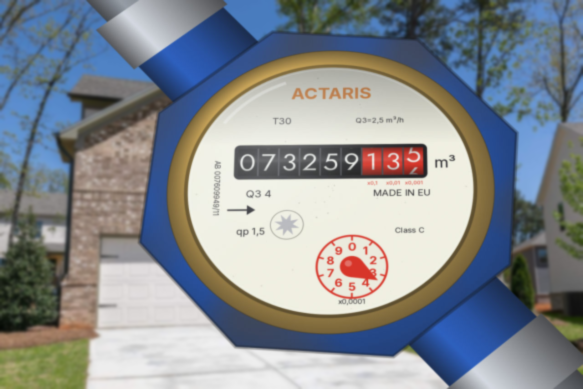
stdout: 73259.1353 m³
